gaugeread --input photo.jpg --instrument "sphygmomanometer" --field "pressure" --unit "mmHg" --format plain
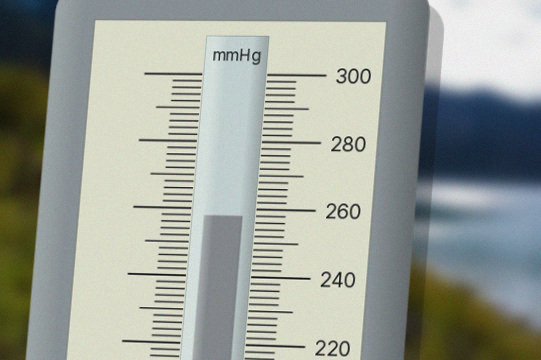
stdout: 258 mmHg
